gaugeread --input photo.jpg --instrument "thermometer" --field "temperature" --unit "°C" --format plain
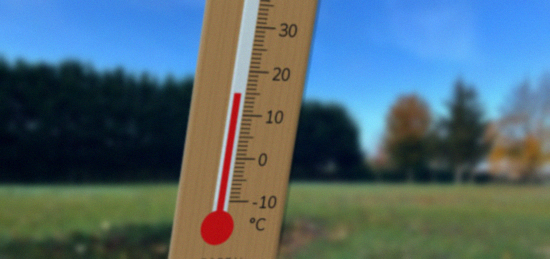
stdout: 15 °C
